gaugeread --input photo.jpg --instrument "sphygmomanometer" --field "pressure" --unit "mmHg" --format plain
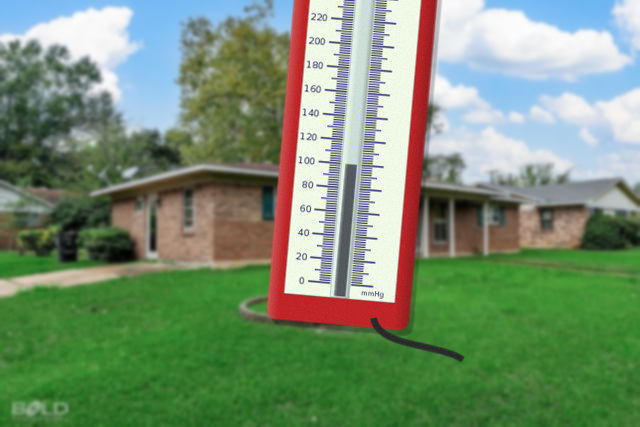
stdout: 100 mmHg
